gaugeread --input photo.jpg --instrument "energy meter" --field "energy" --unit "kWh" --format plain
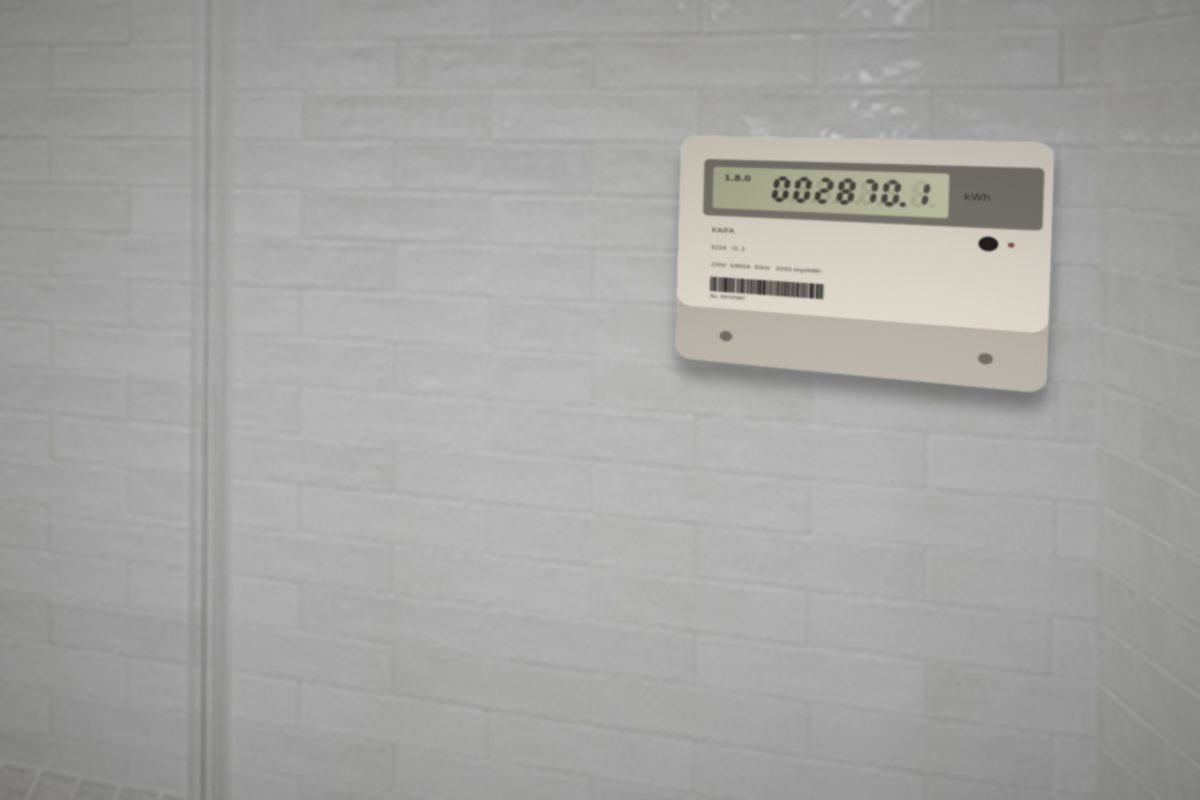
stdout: 2870.1 kWh
